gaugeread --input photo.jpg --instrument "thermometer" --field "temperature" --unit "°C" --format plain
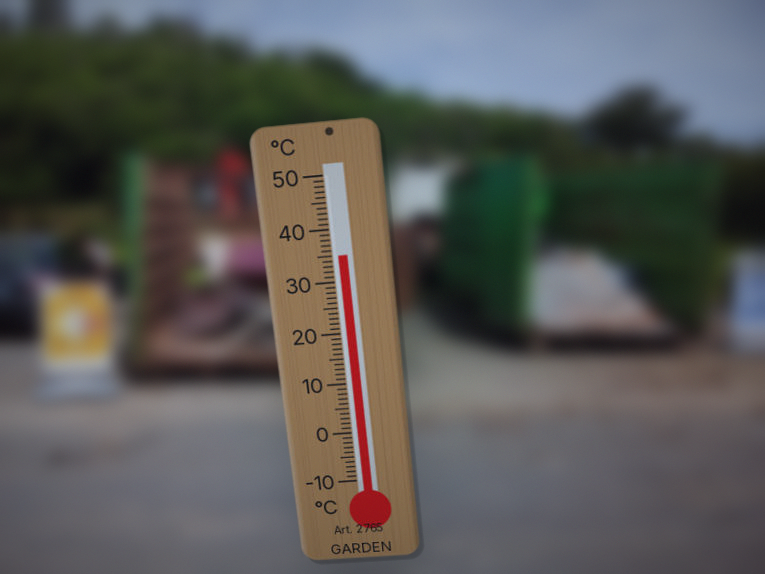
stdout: 35 °C
